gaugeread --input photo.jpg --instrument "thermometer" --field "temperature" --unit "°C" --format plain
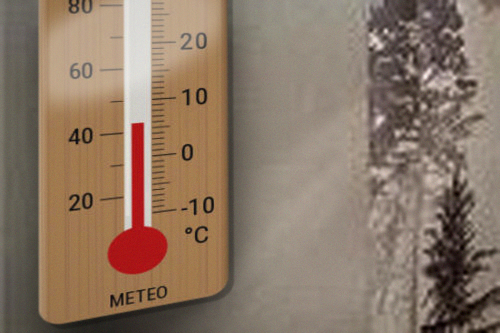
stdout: 6 °C
